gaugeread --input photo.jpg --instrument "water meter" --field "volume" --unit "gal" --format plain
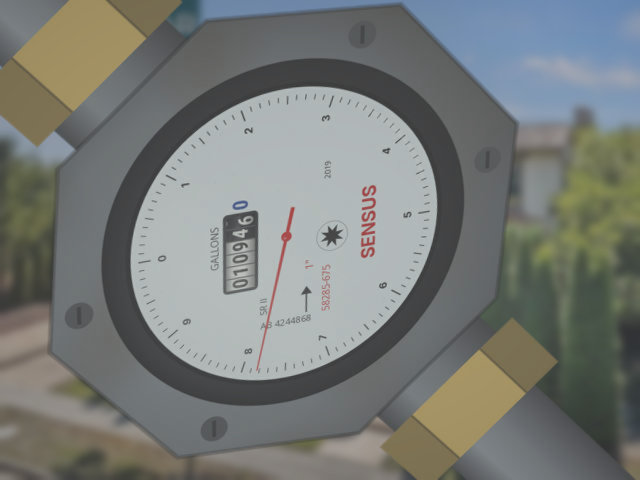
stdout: 109457.8 gal
